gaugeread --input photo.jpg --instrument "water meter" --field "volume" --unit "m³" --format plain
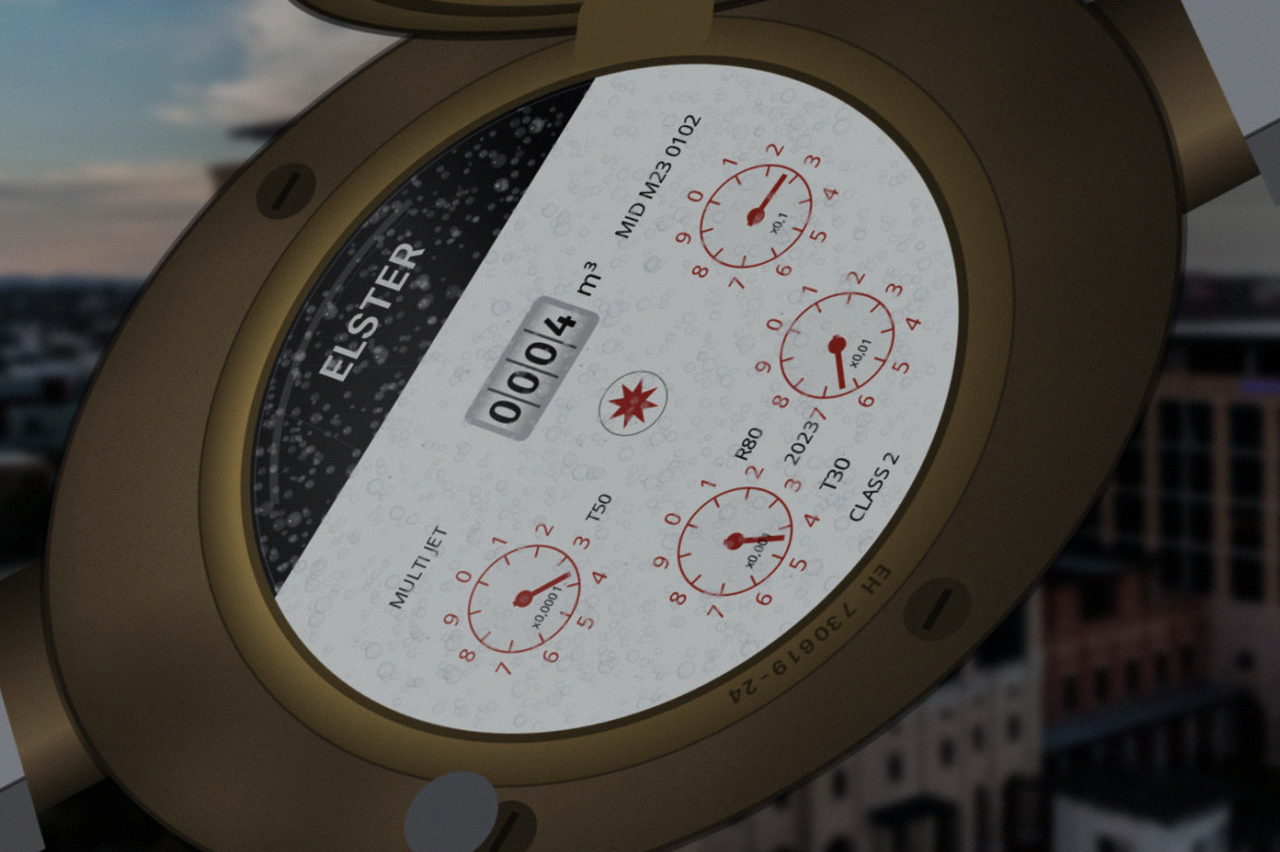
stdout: 4.2643 m³
